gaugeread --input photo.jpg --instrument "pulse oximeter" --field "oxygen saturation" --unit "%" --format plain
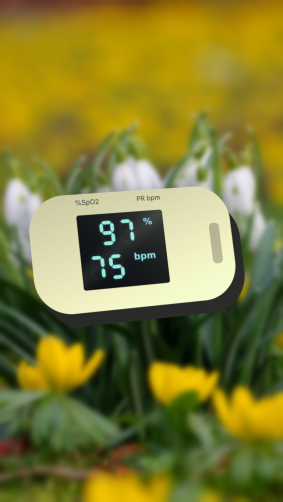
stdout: 97 %
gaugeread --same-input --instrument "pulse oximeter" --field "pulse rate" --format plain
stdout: 75 bpm
